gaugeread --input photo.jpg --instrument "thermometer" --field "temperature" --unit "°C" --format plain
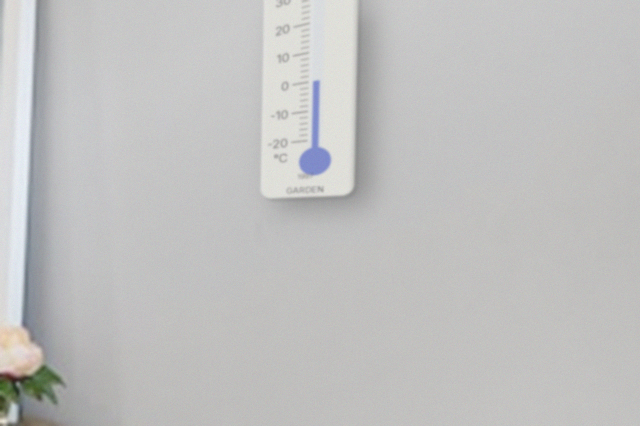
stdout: 0 °C
